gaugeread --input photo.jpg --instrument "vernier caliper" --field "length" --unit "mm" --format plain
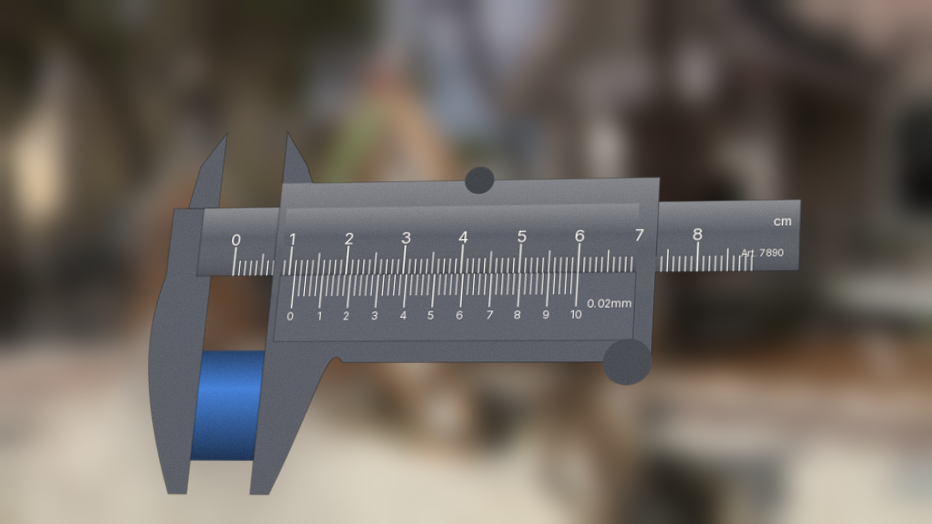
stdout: 11.0 mm
